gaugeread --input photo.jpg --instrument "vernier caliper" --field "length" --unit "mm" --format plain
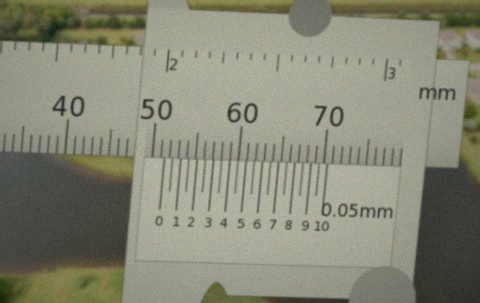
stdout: 51.4 mm
